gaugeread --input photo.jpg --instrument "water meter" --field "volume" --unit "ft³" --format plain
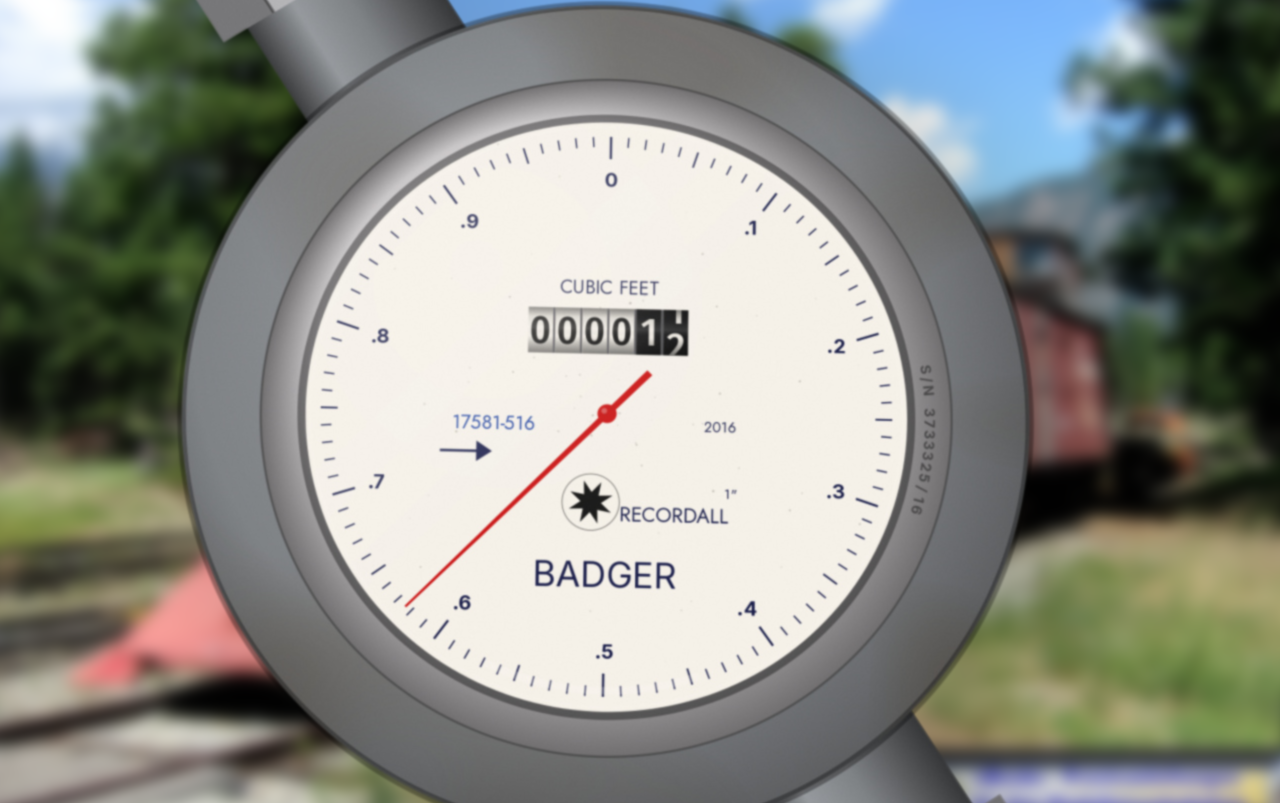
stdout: 11.62 ft³
